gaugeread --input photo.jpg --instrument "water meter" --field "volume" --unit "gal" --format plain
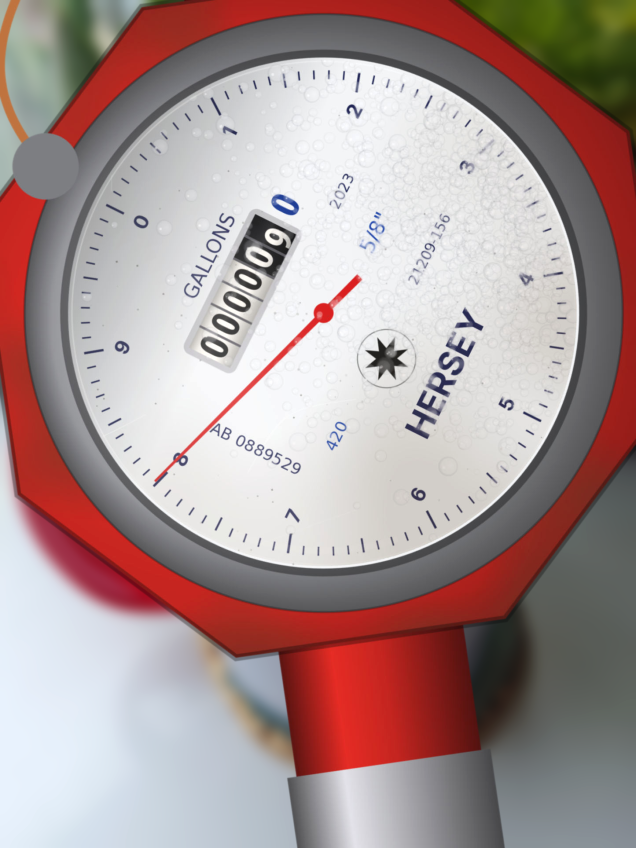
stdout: 88.0 gal
